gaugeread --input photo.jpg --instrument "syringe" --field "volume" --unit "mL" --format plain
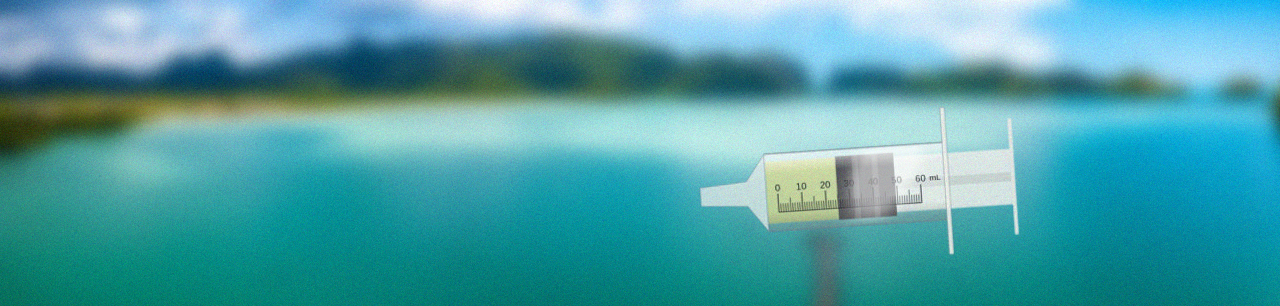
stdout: 25 mL
